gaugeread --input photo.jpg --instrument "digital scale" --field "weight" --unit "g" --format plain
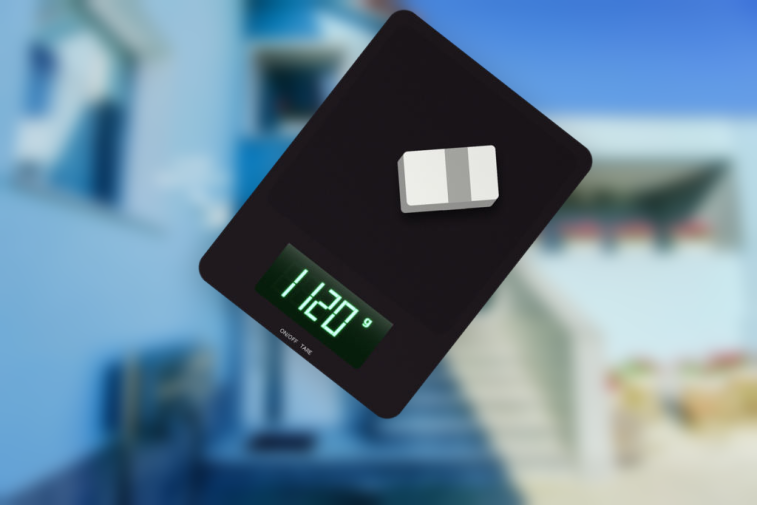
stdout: 1120 g
